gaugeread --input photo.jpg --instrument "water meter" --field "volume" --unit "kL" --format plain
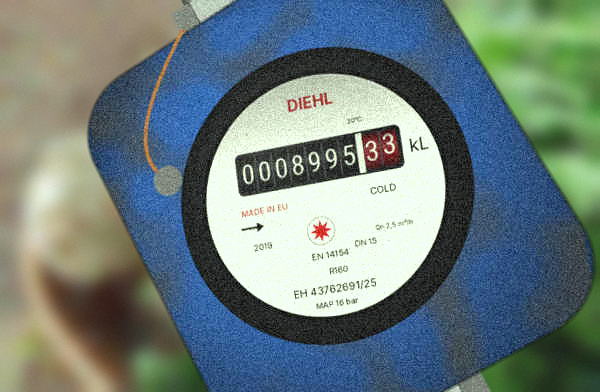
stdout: 8995.33 kL
